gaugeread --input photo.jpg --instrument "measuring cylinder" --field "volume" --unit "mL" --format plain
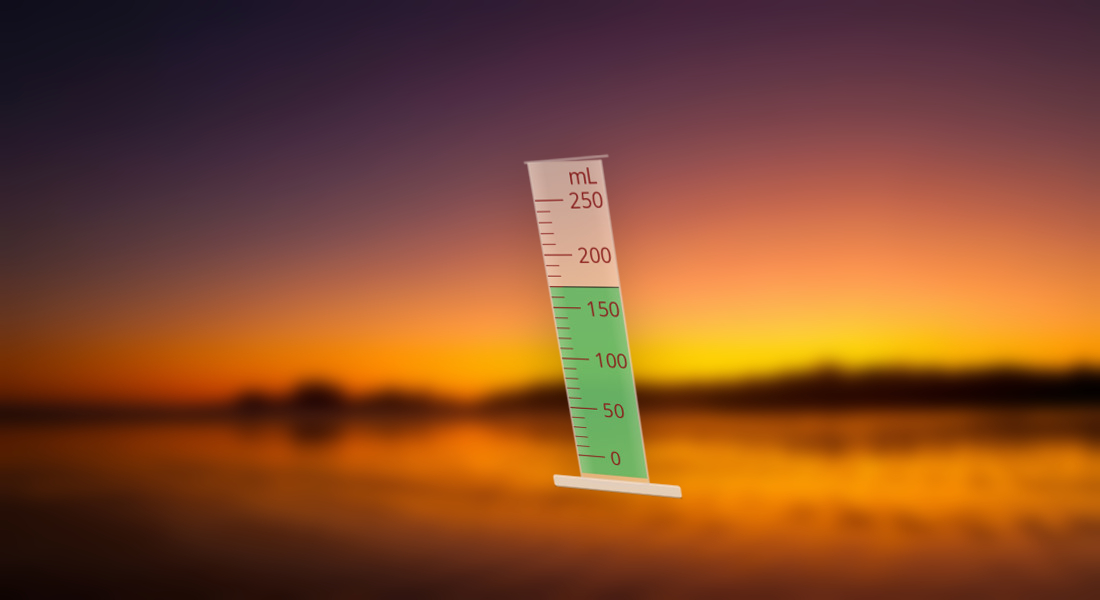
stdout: 170 mL
